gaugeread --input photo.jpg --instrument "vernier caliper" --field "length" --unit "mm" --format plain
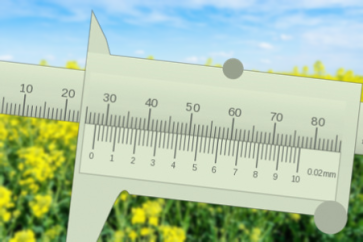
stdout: 27.5 mm
